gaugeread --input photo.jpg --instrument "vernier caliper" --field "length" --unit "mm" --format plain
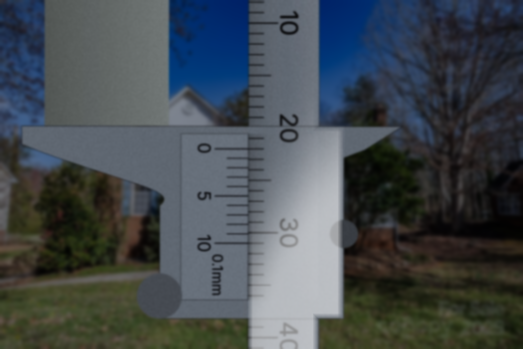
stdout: 22.0 mm
